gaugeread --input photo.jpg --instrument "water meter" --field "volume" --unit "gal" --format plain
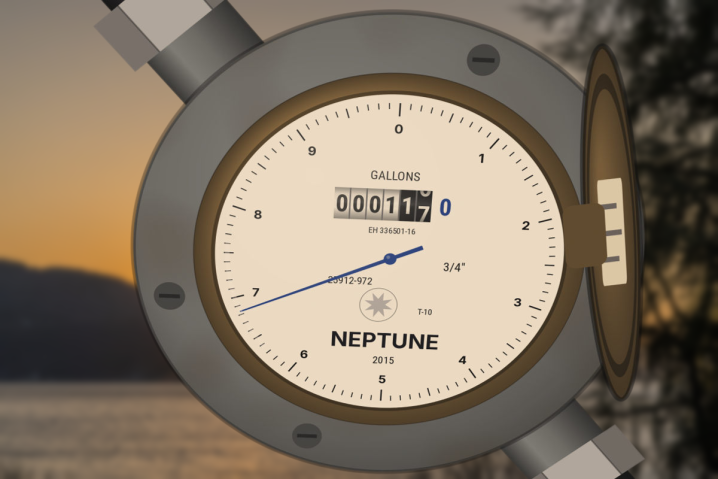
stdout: 1166.8 gal
